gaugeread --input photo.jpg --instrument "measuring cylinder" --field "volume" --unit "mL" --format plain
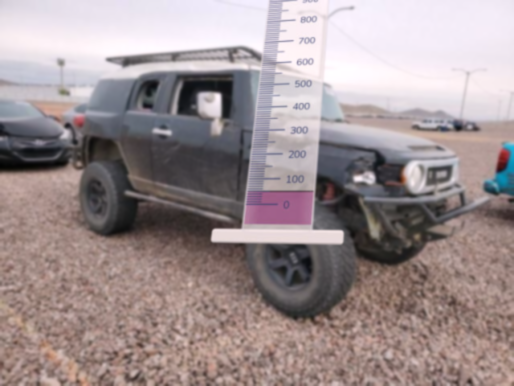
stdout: 50 mL
